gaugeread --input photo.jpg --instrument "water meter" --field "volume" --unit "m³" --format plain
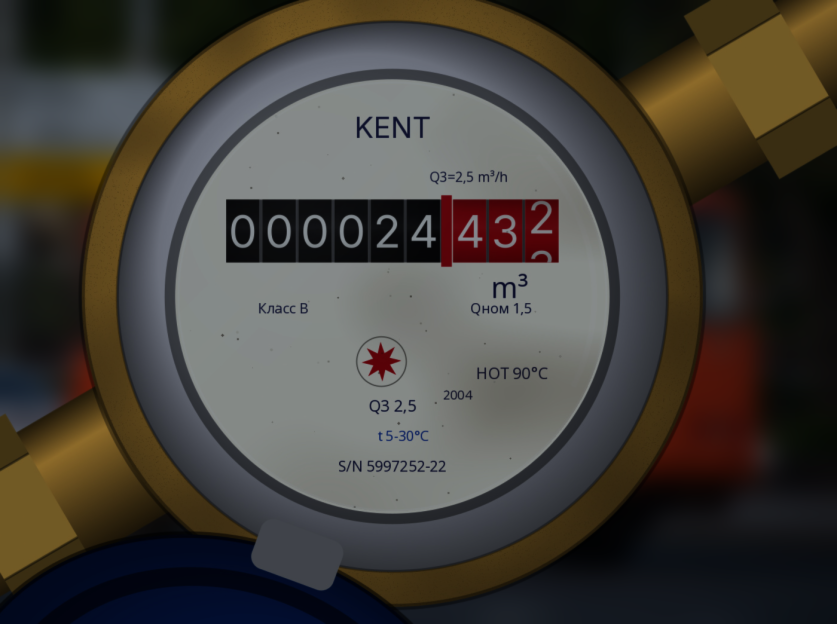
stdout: 24.432 m³
